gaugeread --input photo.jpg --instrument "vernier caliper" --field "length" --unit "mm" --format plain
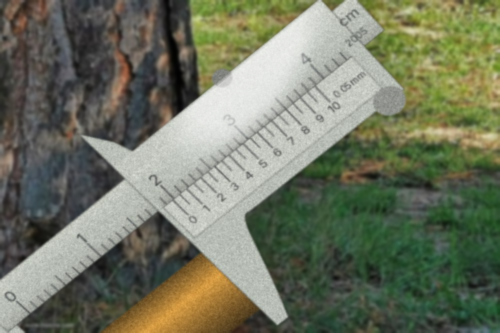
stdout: 19.8 mm
